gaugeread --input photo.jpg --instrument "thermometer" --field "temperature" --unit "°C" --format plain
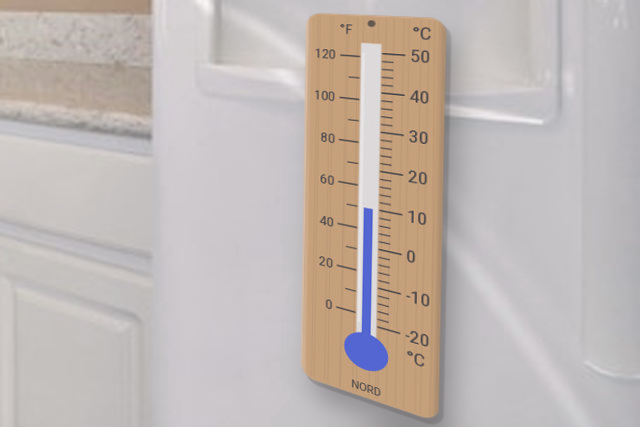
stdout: 10 °C
